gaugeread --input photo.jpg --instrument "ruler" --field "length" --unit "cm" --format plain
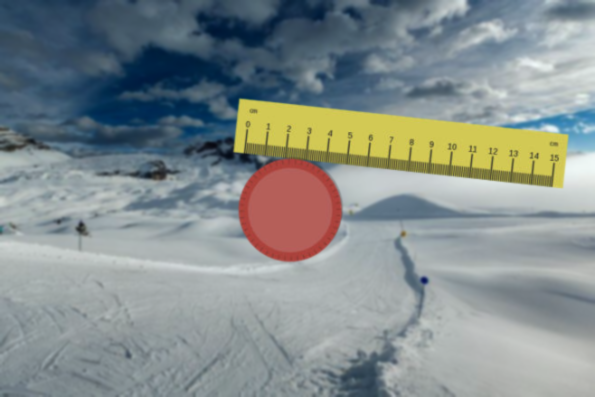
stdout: 5 cm
